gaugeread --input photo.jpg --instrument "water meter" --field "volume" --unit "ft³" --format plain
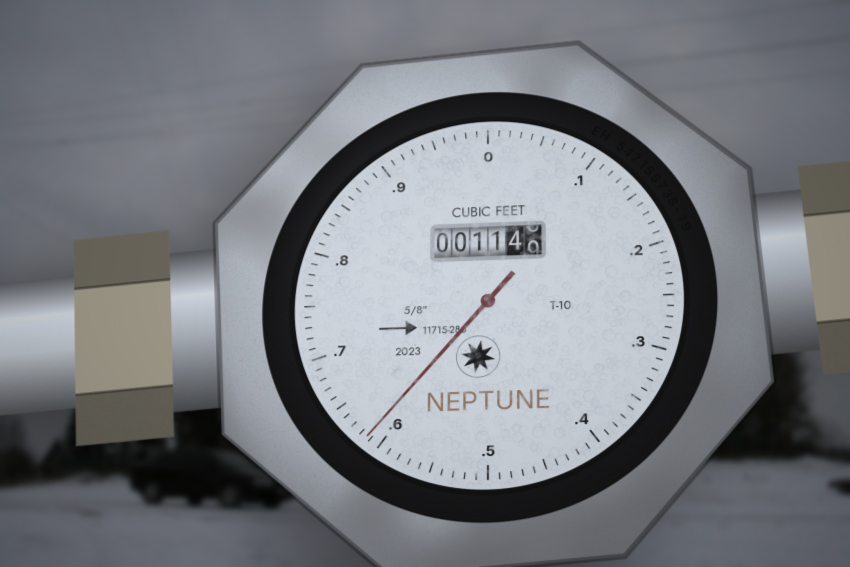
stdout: 1148.61 ft³
